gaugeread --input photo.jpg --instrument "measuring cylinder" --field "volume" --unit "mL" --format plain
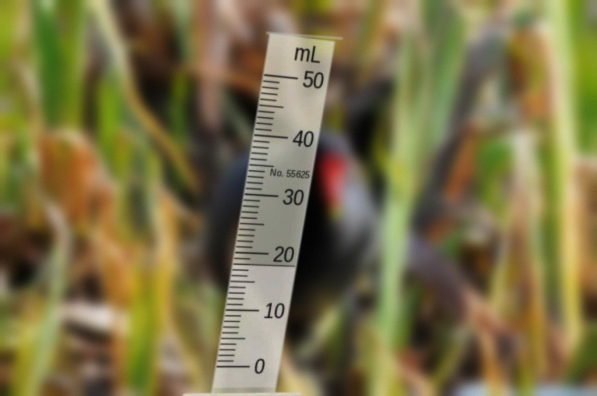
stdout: 18 mL
